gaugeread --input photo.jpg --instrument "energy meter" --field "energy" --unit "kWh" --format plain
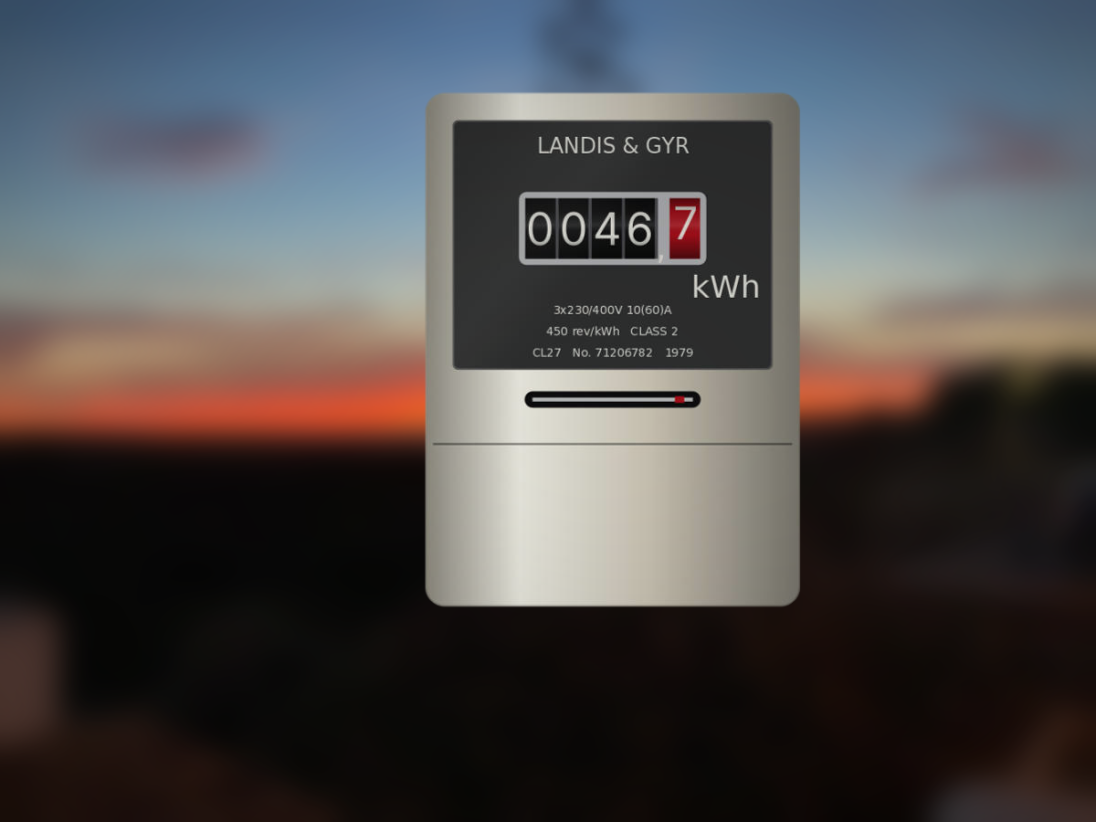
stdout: 46.7 kWh
